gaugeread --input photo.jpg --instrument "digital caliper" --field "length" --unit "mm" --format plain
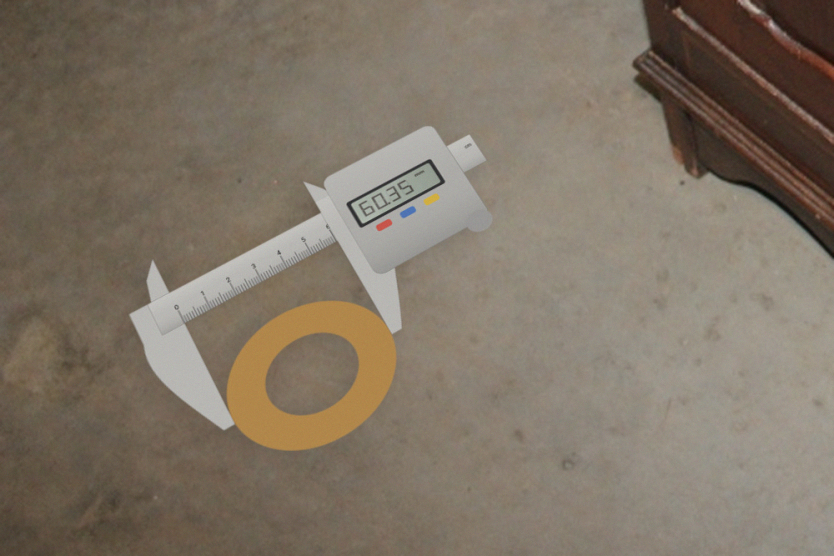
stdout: 60.35 mm
